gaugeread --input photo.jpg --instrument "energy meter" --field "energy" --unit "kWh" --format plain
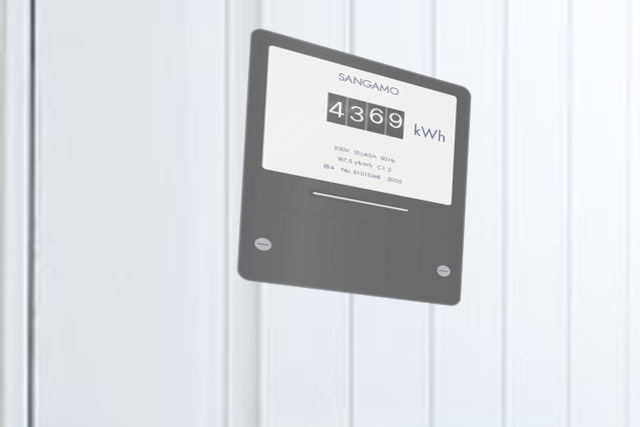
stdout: 4369 kWh
